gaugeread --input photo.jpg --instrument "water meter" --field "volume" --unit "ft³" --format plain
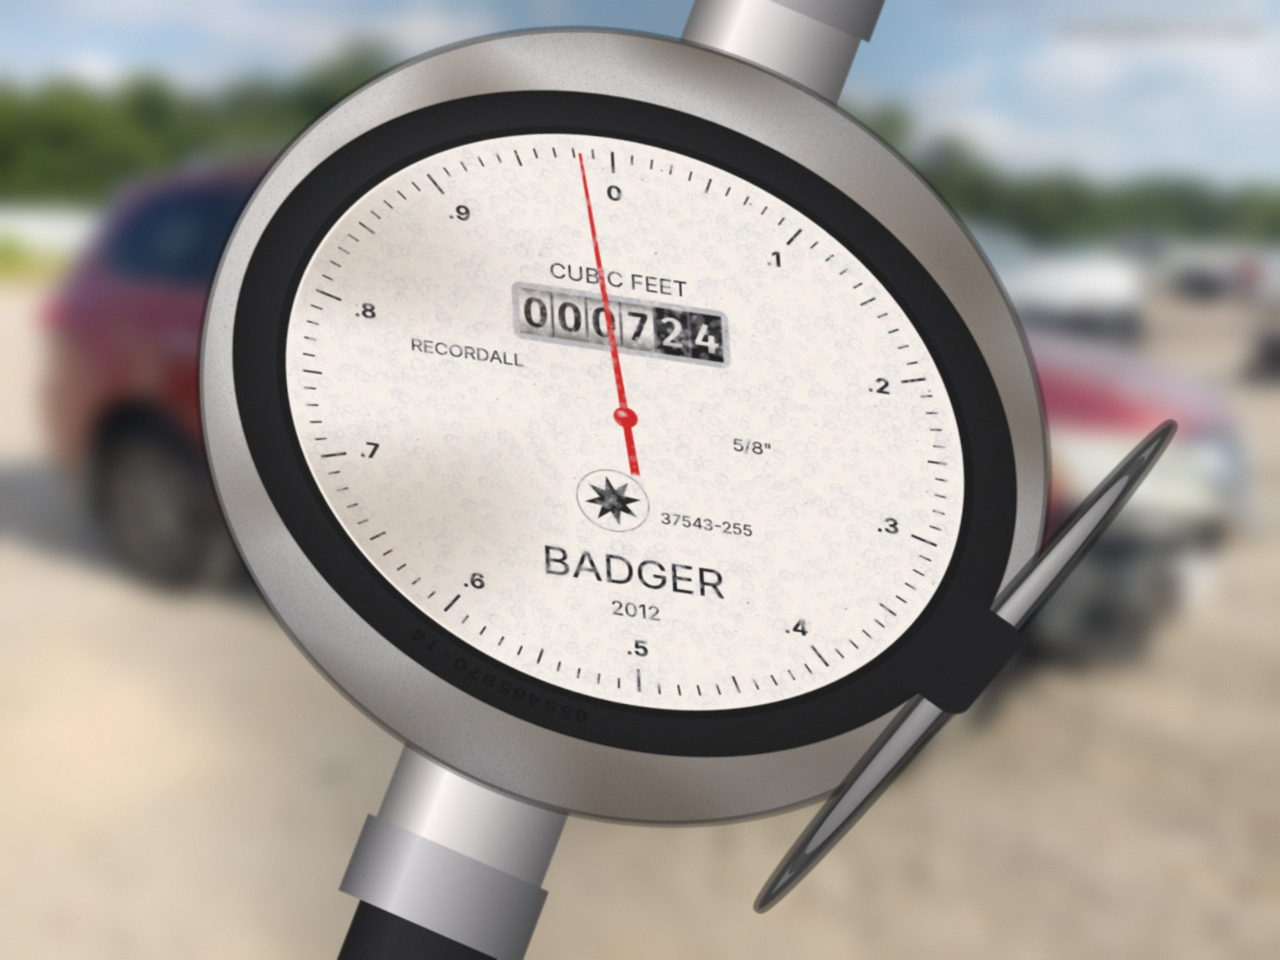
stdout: 723.98 ft³
